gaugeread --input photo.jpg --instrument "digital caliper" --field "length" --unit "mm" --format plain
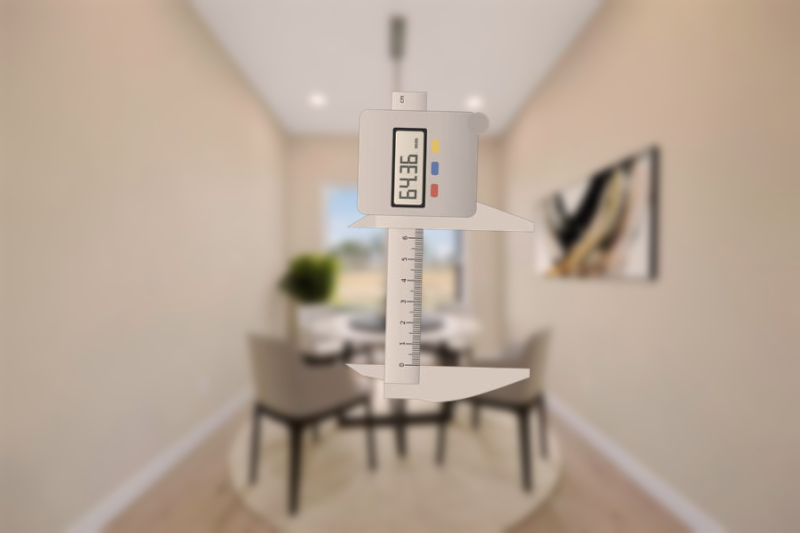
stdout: 64.36 mm
